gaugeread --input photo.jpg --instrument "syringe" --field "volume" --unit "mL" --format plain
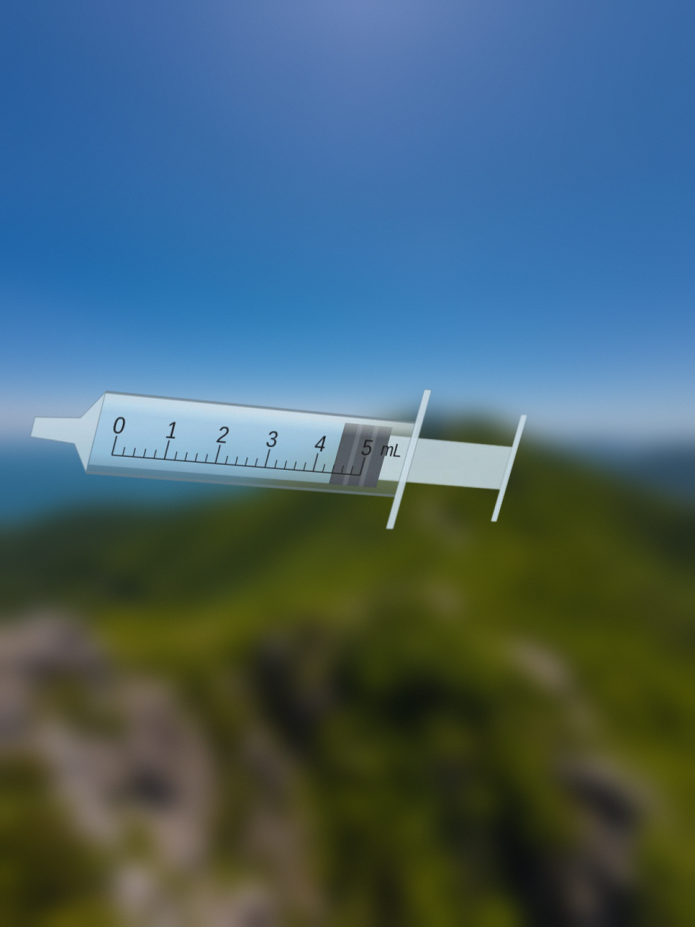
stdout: 4.4 mL
